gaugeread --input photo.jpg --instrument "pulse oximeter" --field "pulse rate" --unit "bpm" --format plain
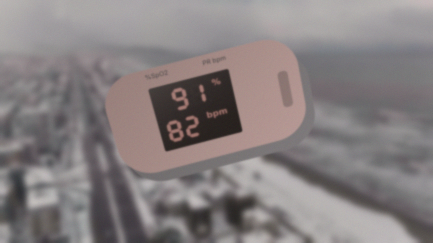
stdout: 82 bpm
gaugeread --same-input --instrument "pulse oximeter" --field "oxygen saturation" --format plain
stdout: 91 %
